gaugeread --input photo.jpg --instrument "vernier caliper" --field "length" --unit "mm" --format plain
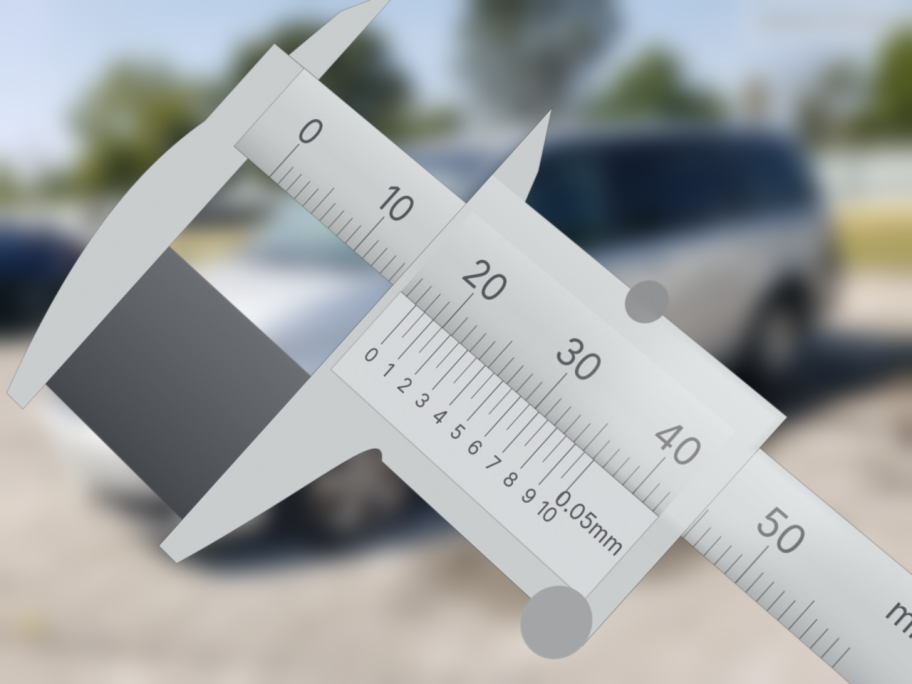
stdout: 17.1 mm
